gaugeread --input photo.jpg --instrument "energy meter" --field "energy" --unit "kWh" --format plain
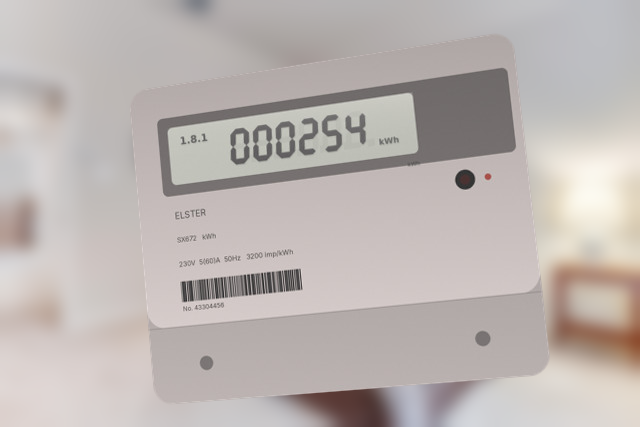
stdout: 254 kWh
